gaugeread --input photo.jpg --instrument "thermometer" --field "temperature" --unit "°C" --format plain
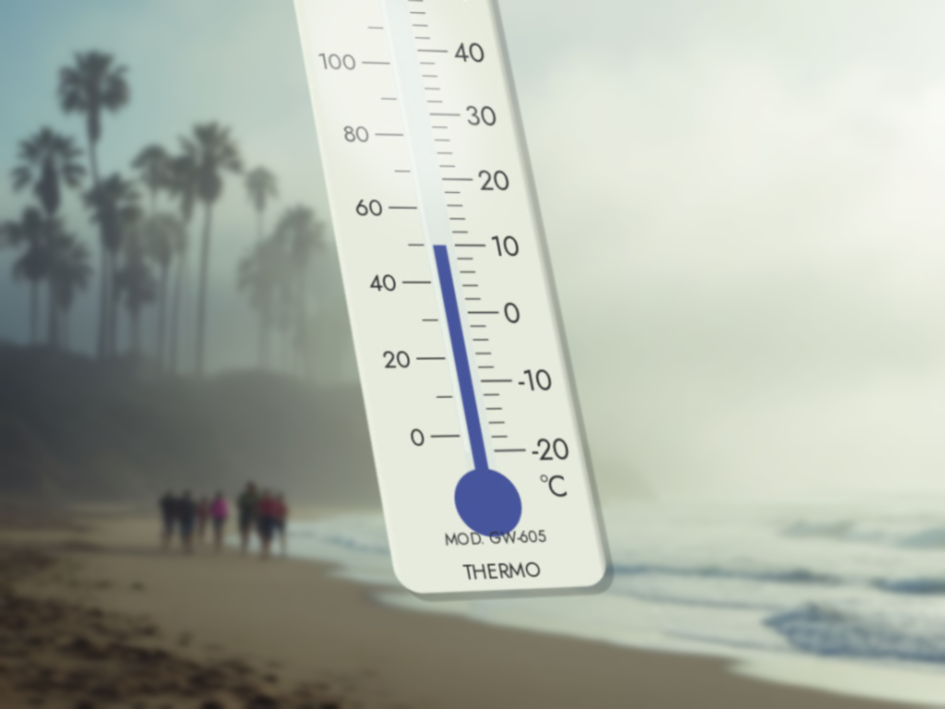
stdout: 10 °C
